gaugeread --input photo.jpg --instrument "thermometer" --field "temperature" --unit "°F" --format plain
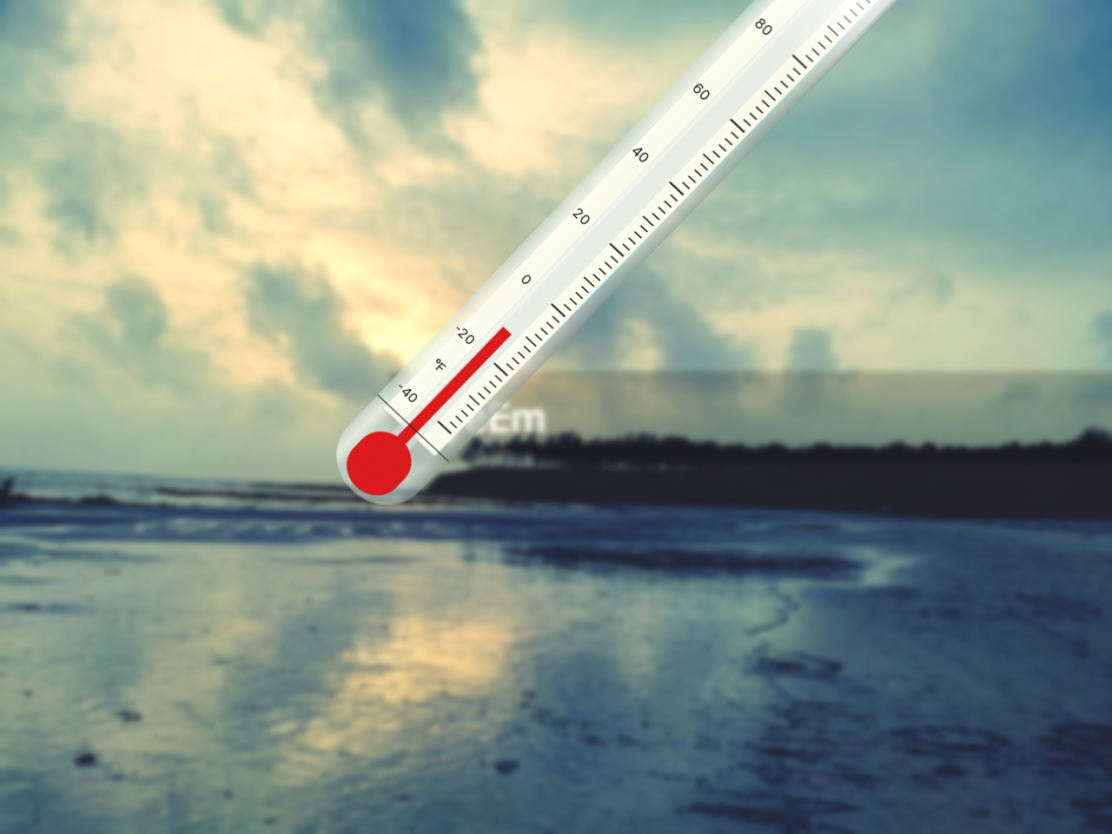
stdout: -12 °F
